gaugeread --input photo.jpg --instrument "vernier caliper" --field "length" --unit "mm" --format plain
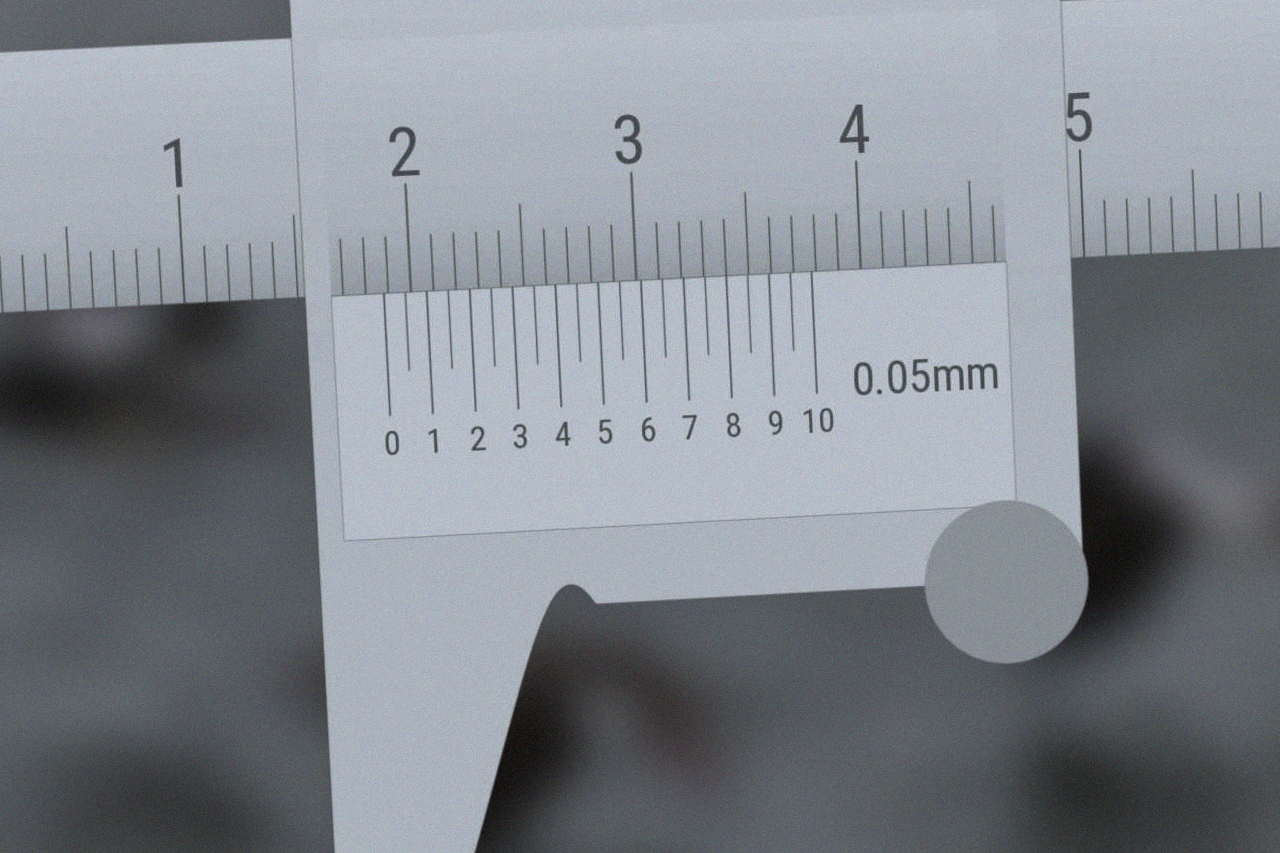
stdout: 18.8 mm
